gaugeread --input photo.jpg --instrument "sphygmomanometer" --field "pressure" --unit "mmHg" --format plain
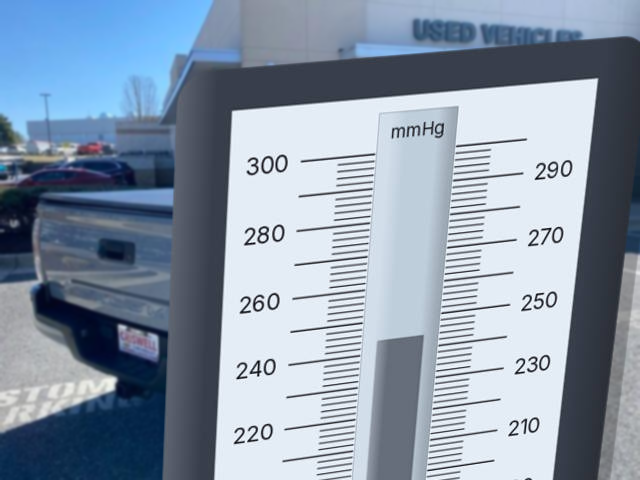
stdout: 244 mmHg
